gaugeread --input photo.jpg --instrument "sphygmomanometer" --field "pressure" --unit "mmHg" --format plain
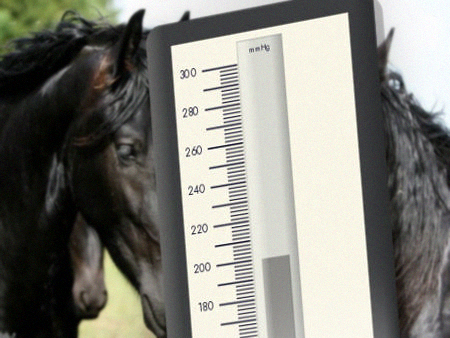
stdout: 200 mmHg
